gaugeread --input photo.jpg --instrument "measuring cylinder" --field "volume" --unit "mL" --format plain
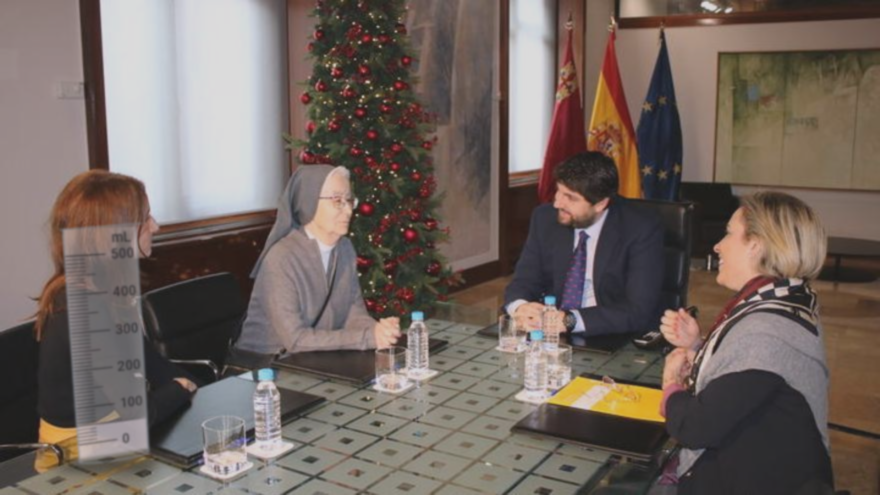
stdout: 50 mL
